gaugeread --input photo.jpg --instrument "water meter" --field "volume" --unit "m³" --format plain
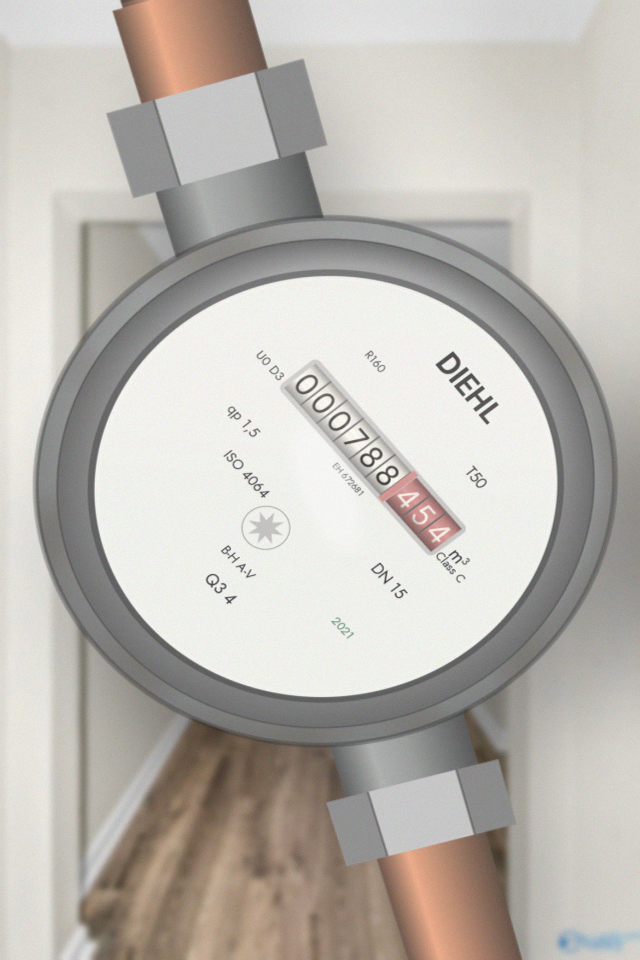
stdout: 788.454 m³
